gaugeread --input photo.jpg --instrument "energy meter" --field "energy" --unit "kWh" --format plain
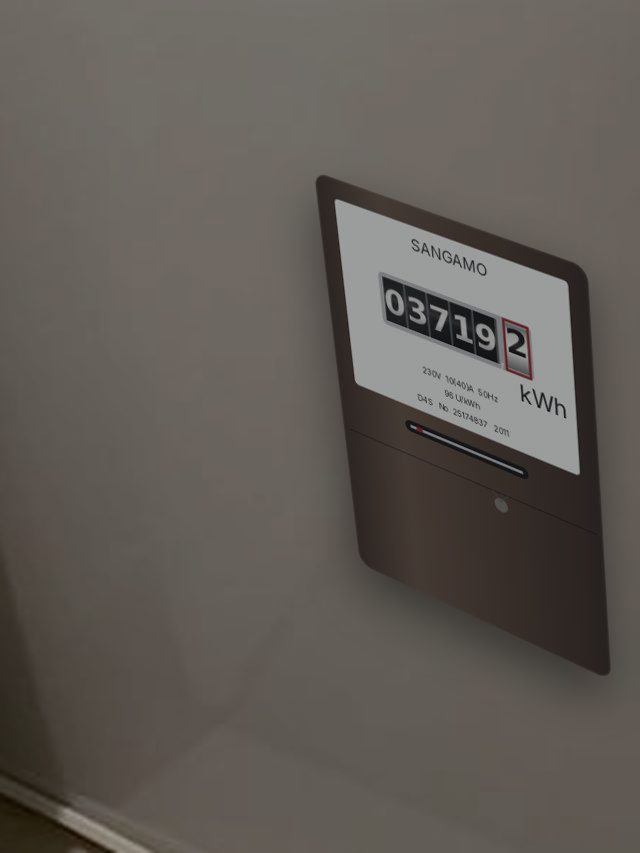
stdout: 3719.2 kWh
